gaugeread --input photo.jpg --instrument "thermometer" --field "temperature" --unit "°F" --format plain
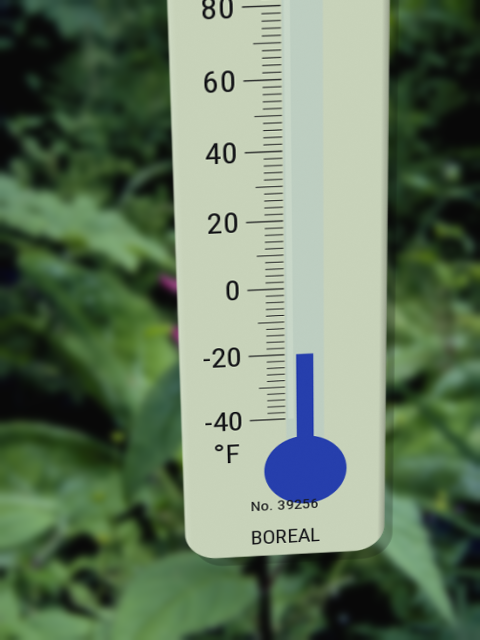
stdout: -20 °F
